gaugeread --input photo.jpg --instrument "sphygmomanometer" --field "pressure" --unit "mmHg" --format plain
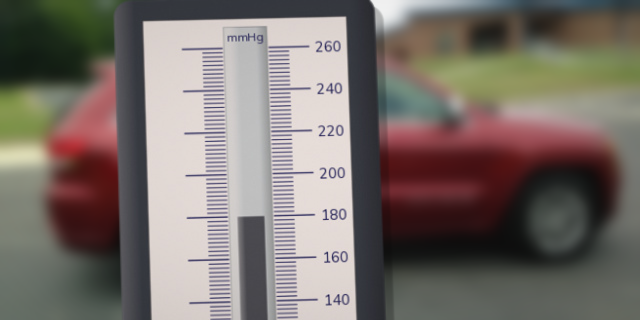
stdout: 180 mmHg
